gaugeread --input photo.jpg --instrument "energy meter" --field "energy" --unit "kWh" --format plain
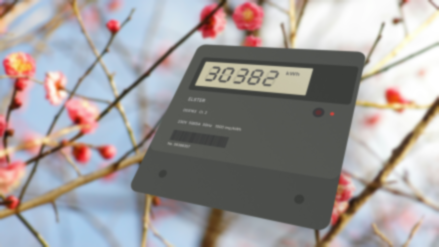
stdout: 30382 kWh
